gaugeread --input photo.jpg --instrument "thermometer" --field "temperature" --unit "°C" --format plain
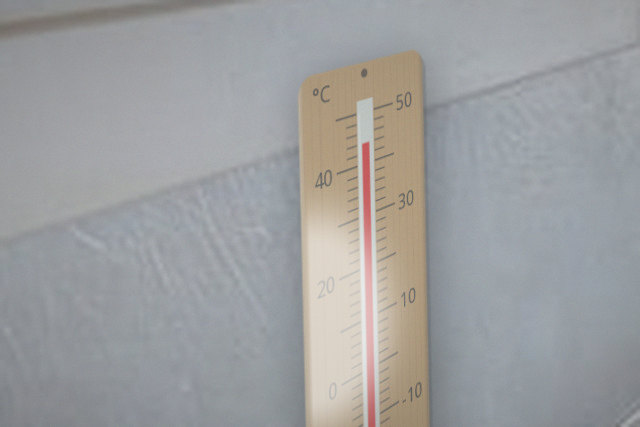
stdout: 44 °C
